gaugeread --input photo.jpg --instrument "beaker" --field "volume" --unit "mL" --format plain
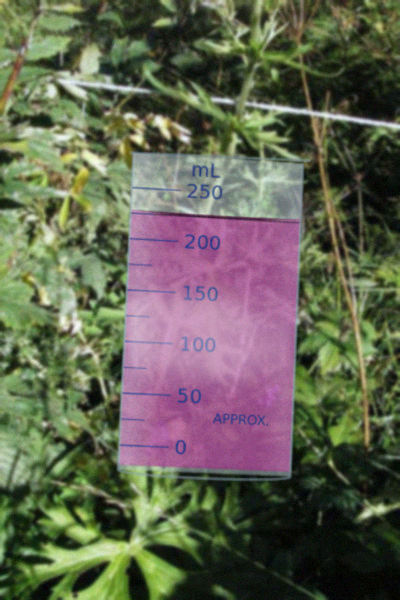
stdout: 225 mL
